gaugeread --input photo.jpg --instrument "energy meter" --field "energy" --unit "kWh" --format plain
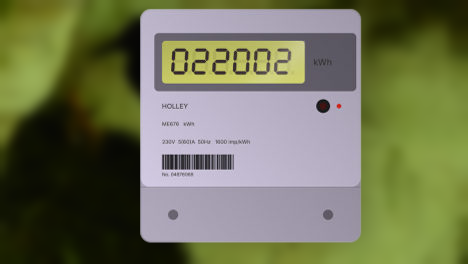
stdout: 22002 kWh
